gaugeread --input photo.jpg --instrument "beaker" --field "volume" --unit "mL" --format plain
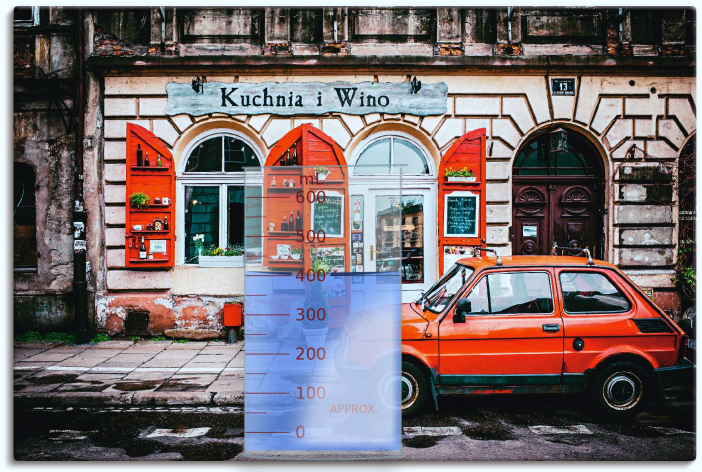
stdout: 400 mL
